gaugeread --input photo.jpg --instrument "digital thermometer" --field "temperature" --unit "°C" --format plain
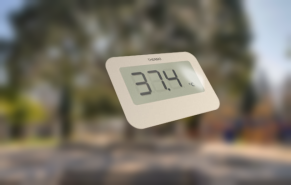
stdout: 37.4 °C
